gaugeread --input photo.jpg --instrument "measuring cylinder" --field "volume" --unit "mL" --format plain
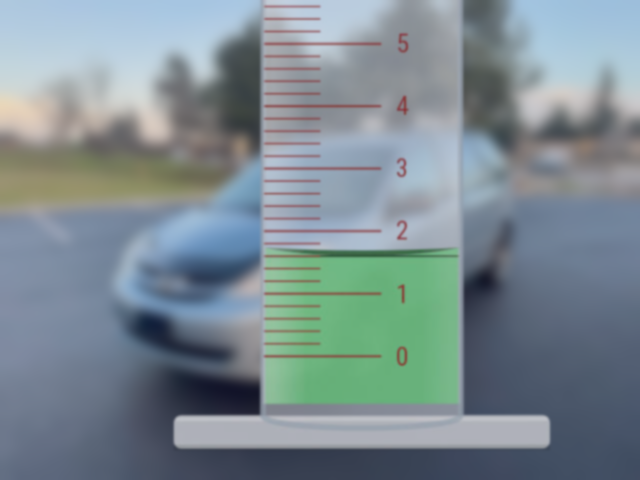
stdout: 1.6 mL
